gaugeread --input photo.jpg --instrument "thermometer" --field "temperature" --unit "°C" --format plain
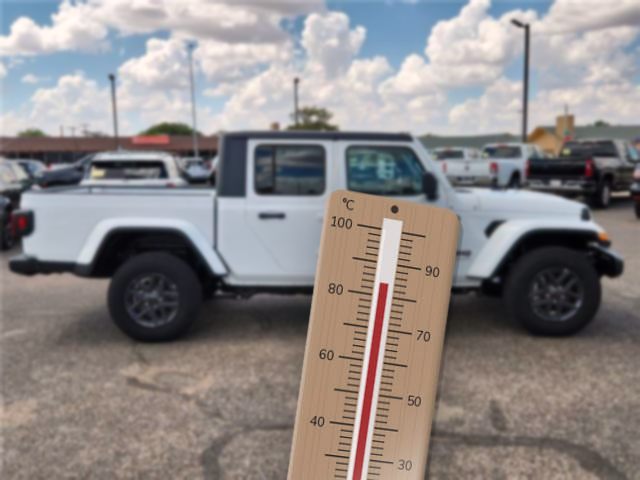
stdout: 84 °C
